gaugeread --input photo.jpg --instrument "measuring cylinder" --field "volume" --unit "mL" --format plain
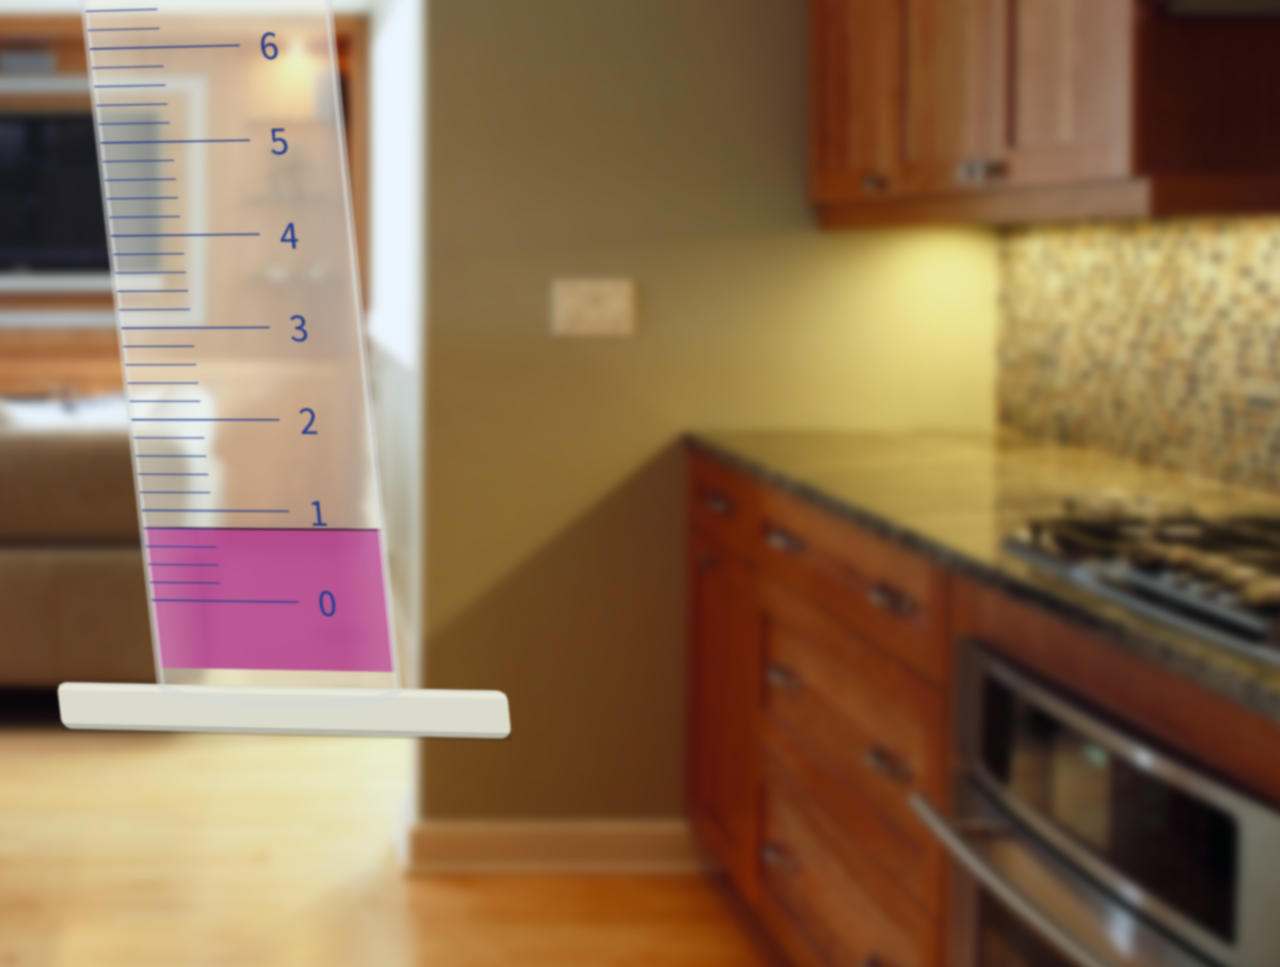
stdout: 0.8 mL
